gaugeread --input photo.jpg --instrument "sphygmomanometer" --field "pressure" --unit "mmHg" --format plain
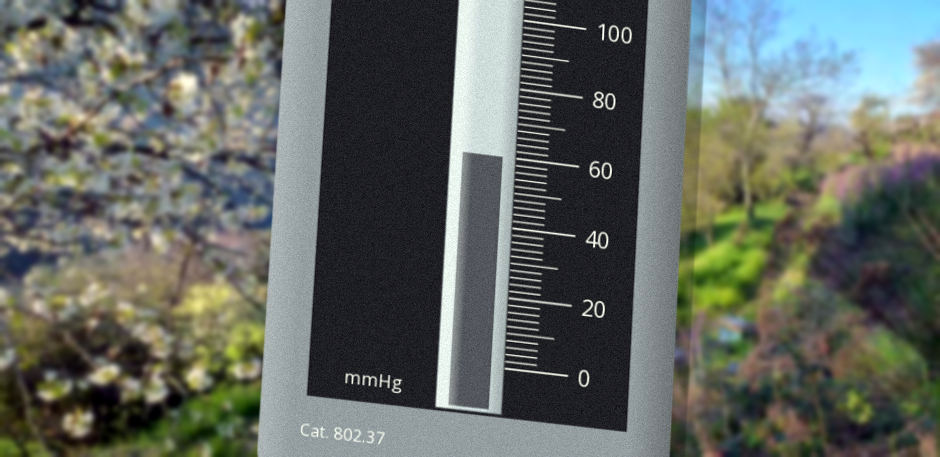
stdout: 60 mmHg
